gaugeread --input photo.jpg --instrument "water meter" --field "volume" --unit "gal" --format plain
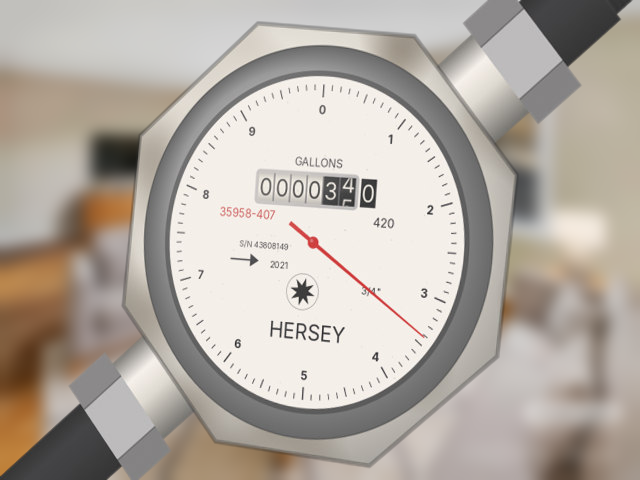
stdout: 343.4 gal
